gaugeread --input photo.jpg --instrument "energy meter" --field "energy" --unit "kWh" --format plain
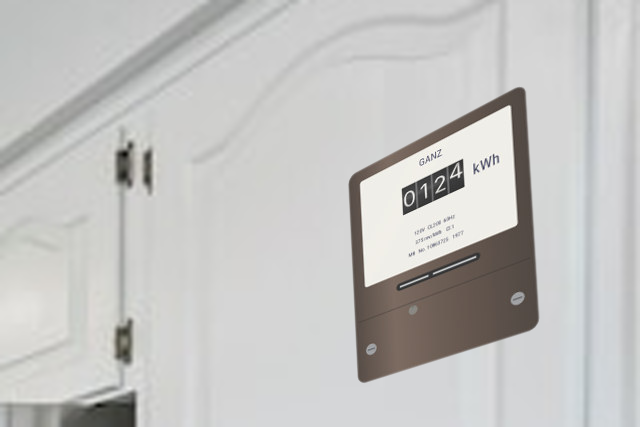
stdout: 124 kWh
